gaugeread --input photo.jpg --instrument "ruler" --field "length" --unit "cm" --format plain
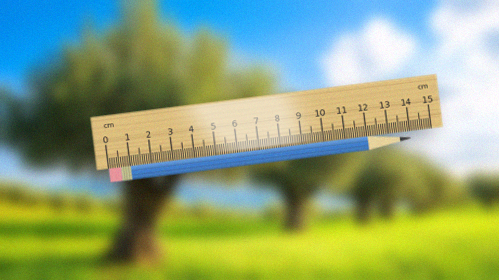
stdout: 14 cm
